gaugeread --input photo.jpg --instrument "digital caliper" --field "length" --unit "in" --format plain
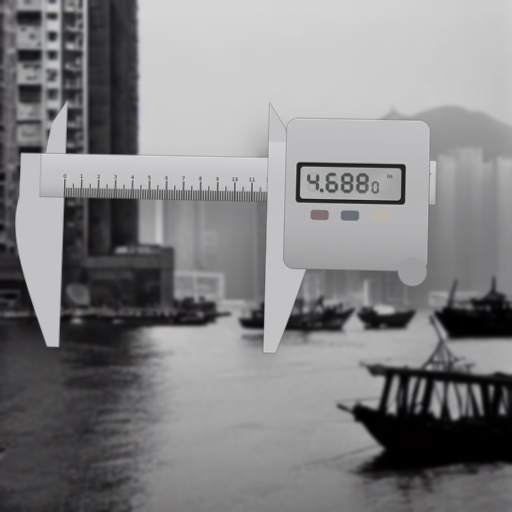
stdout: 4.6880 in
